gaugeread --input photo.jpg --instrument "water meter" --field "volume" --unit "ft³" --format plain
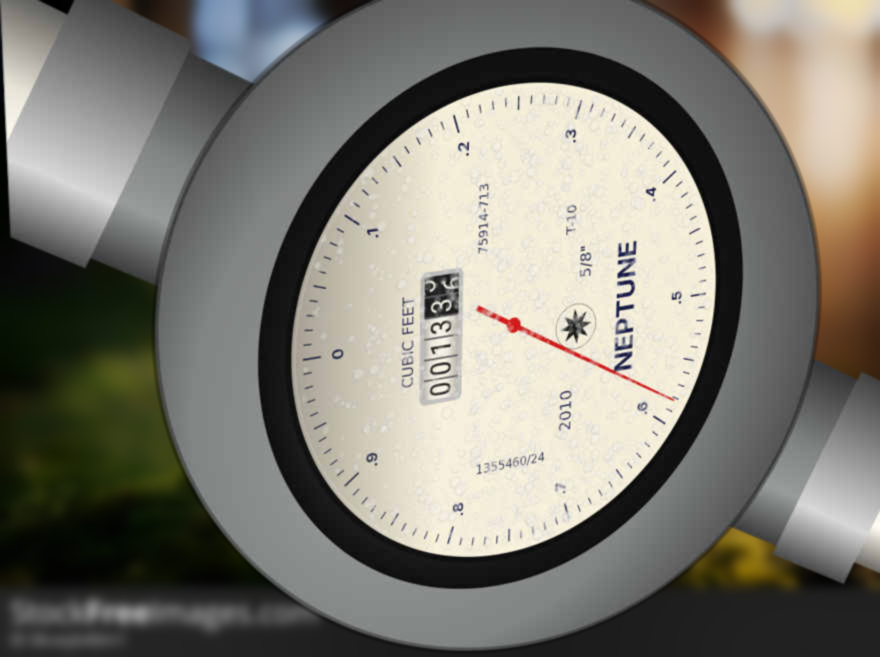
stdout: 1335.58 ft³
